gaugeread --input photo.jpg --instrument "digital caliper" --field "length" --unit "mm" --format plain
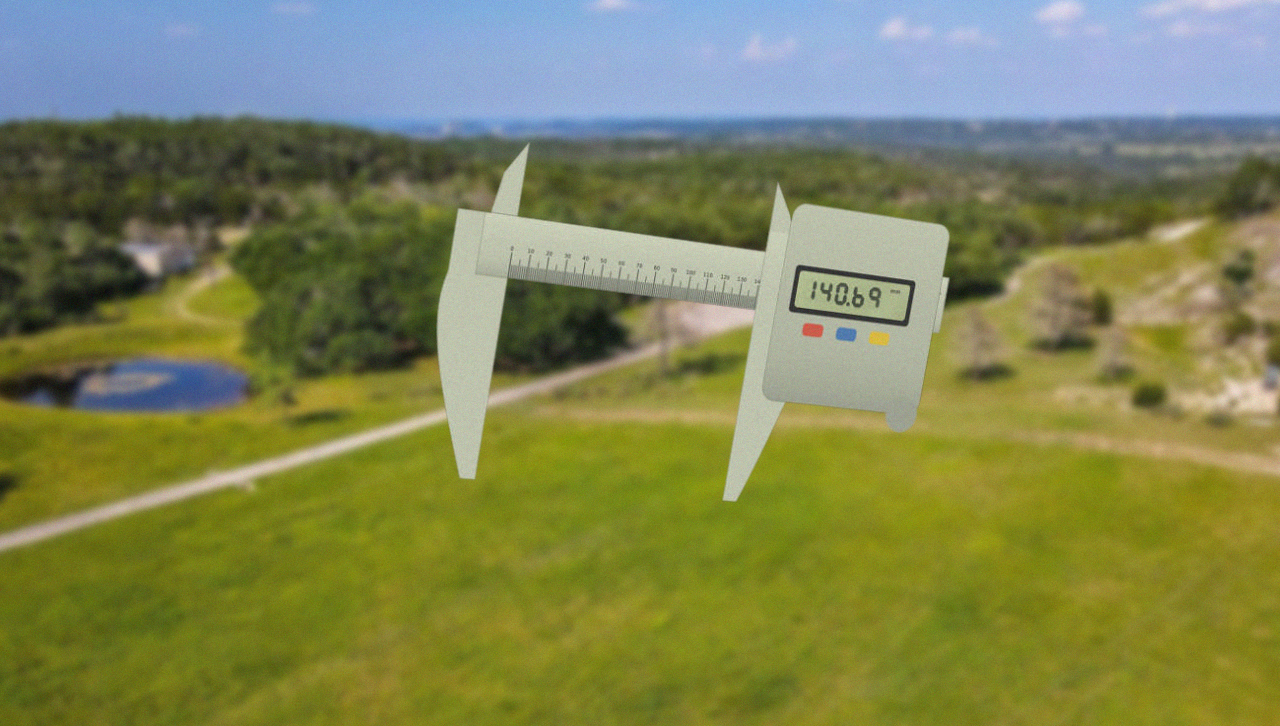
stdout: 140.69 mm
